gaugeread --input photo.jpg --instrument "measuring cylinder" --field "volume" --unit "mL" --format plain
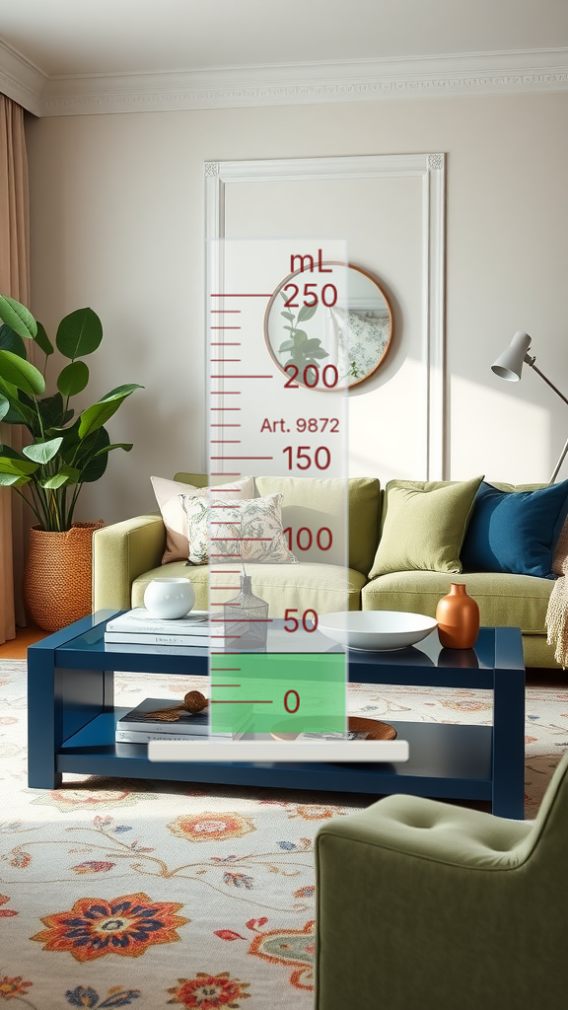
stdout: 30 mL
